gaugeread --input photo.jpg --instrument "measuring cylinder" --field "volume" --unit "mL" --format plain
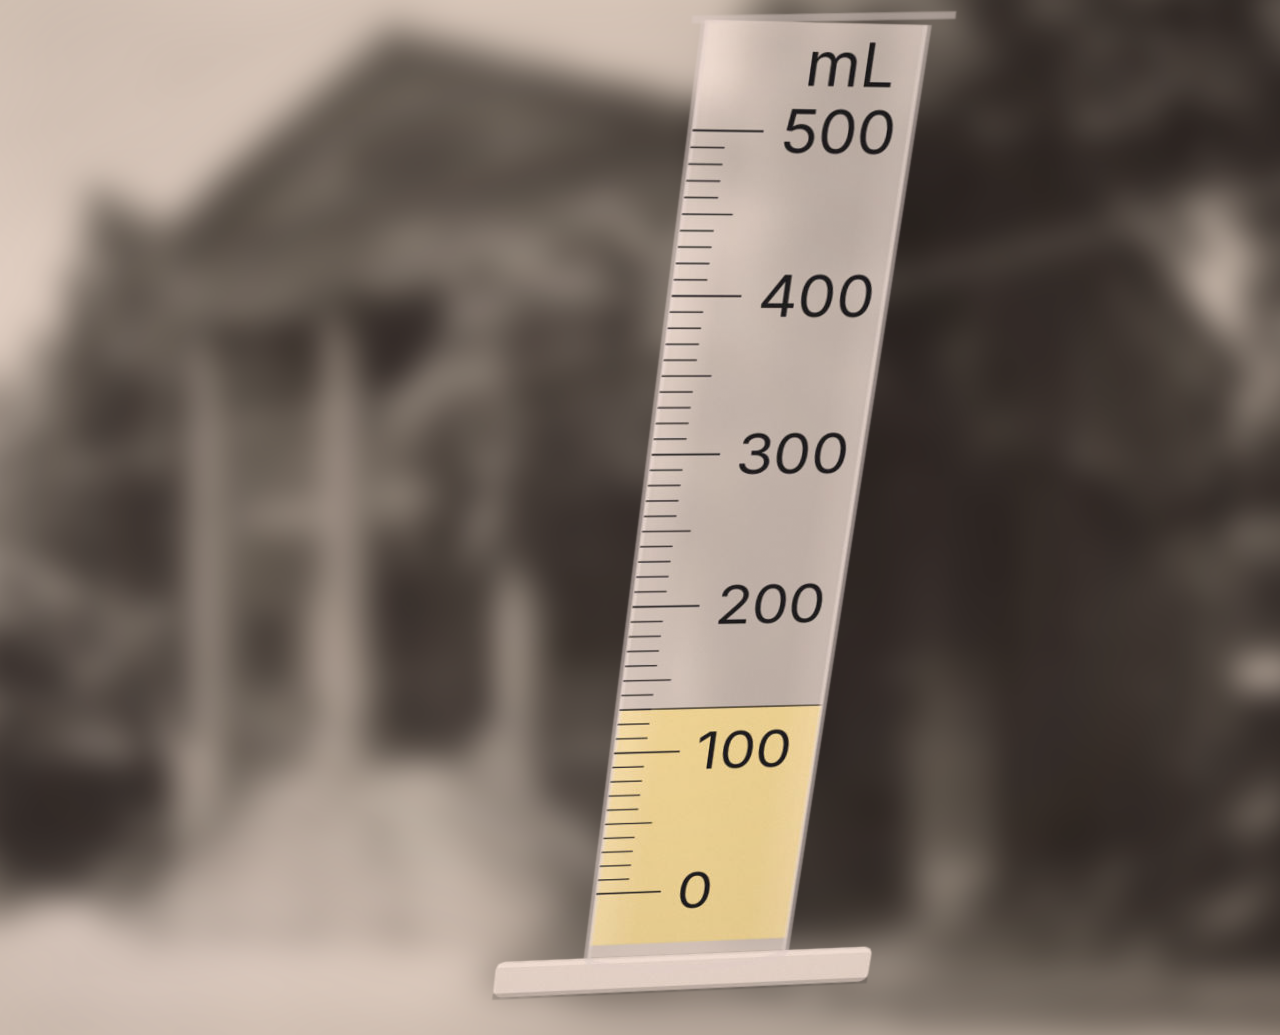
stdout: 130 mL
